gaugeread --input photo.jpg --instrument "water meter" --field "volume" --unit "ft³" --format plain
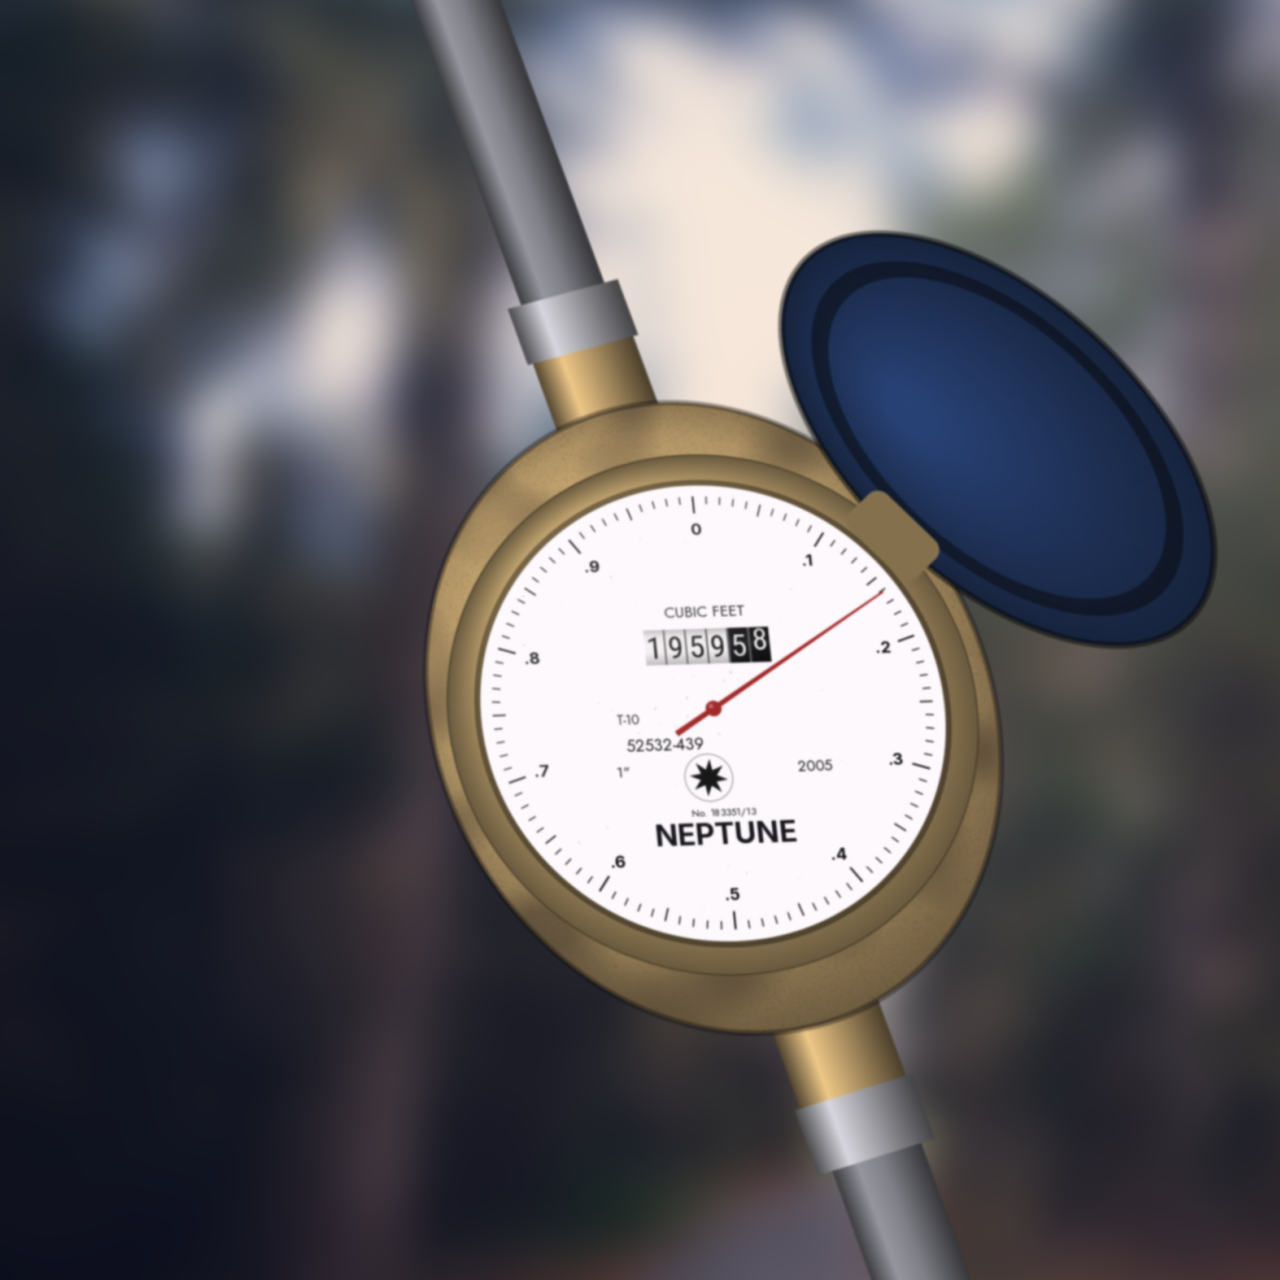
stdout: 195958.16 ft³
